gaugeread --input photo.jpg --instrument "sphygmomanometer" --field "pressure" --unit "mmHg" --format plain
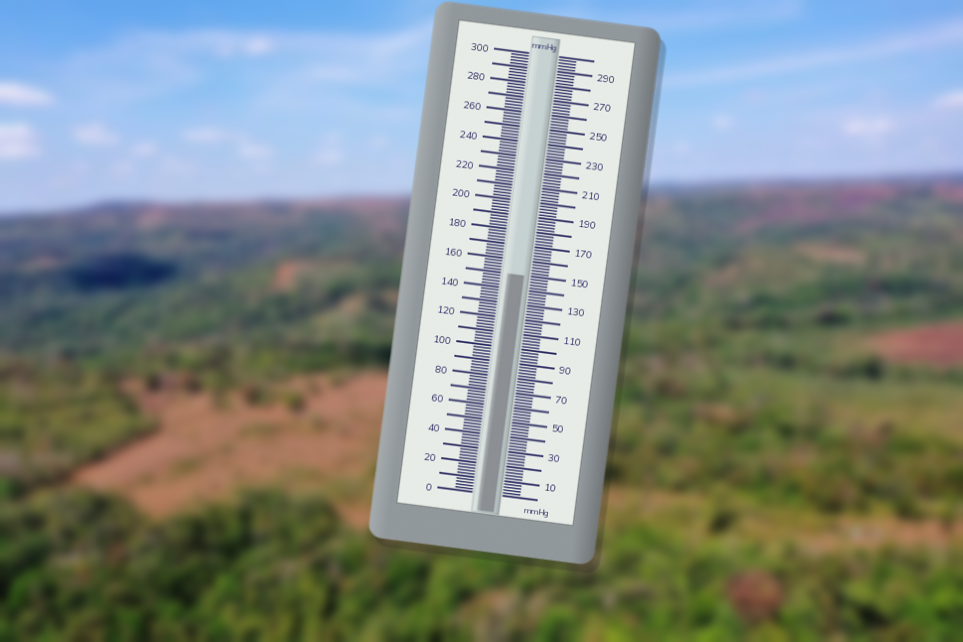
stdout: 150 mmHg
